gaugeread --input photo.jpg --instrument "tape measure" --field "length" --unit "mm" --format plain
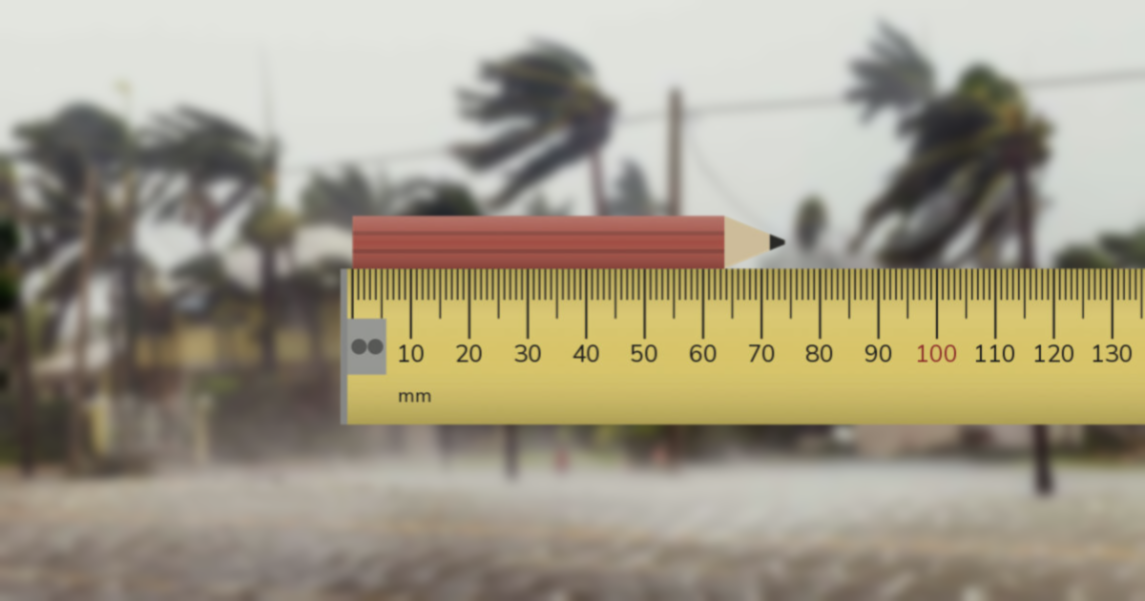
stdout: 74 mm
